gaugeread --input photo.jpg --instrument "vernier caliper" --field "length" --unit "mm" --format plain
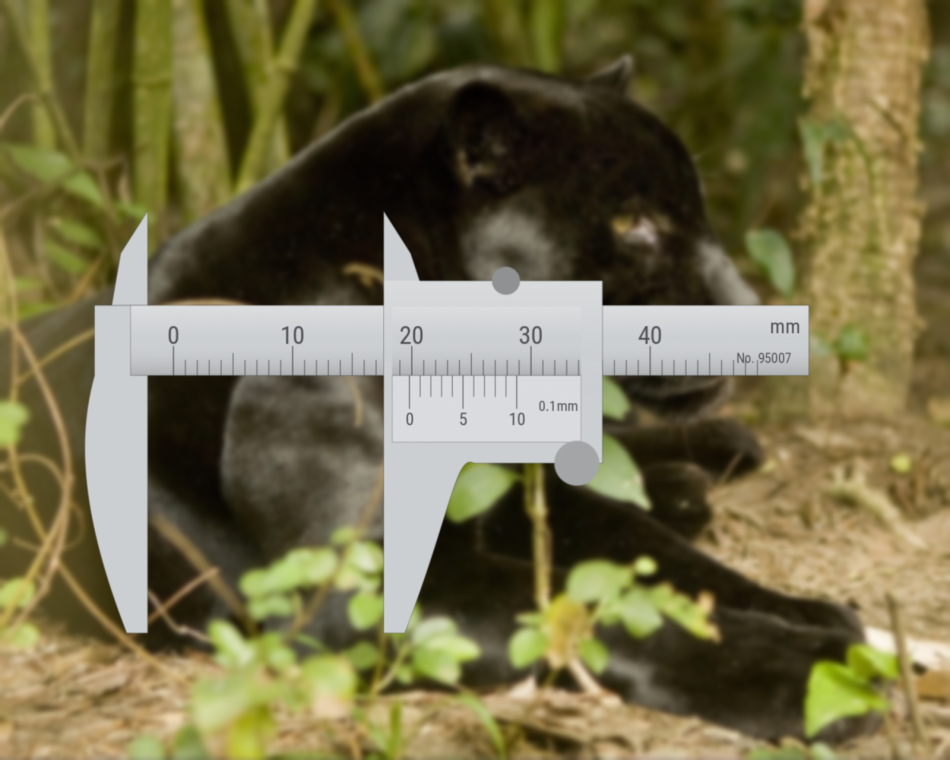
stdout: 19.8 mm
